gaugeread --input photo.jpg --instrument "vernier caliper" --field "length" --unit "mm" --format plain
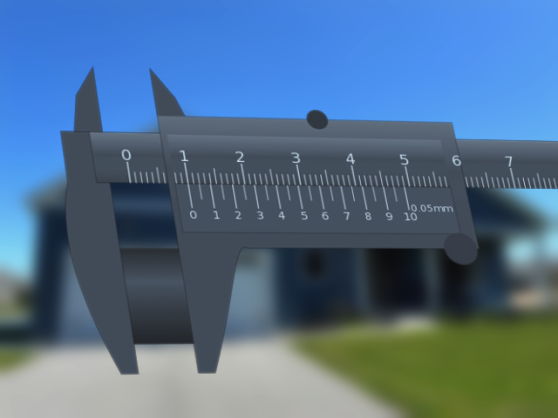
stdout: 10.0 mm
